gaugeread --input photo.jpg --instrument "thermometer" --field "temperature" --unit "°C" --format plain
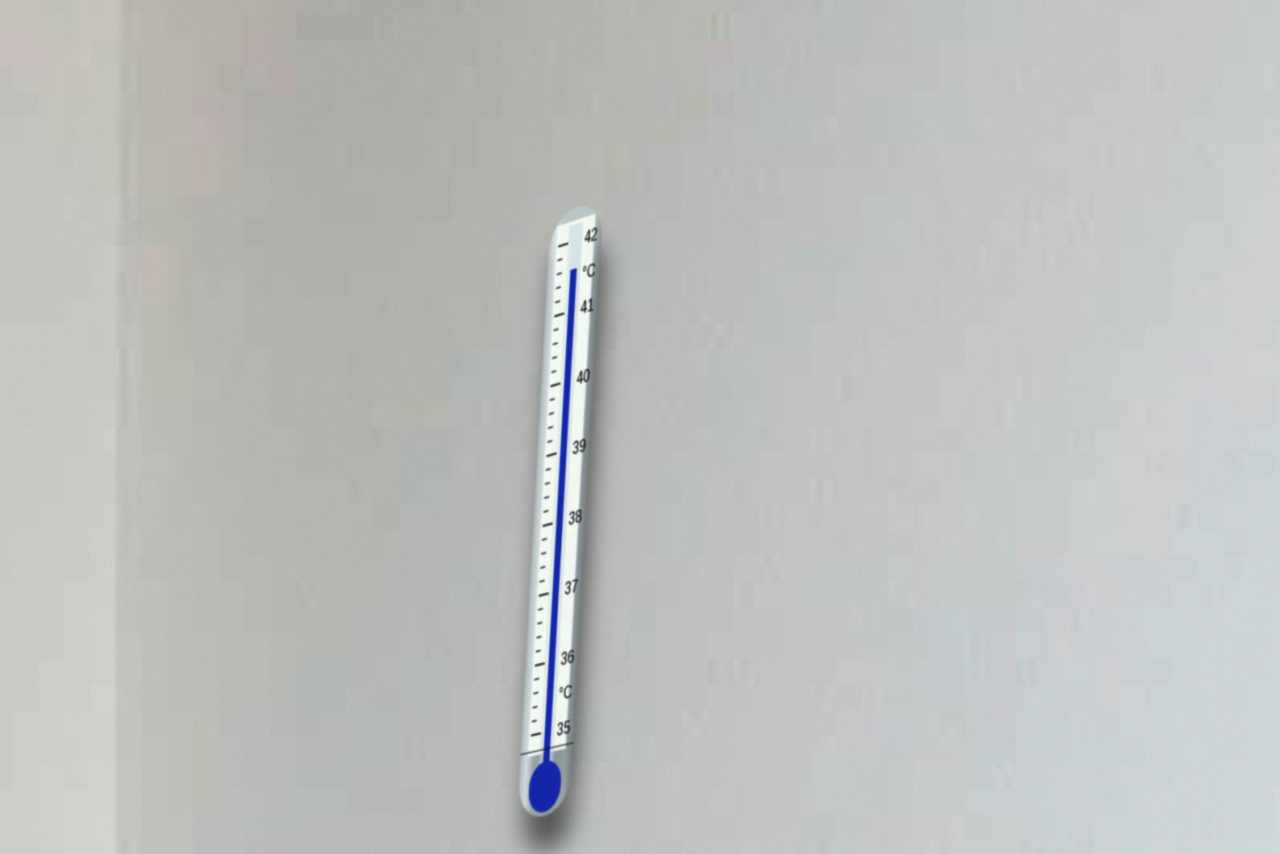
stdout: 41.6 °C
